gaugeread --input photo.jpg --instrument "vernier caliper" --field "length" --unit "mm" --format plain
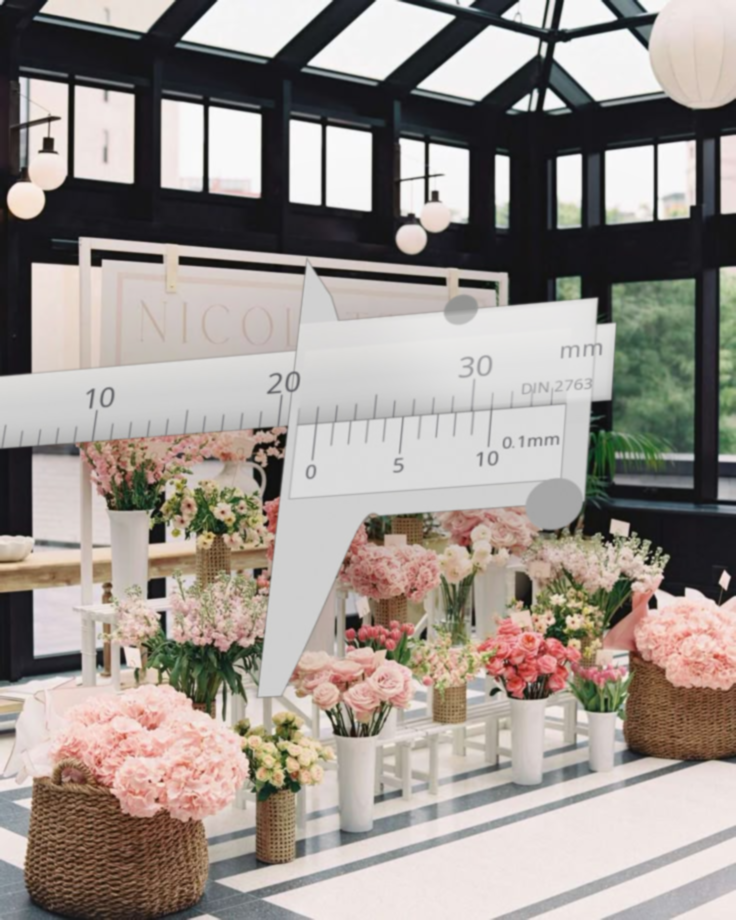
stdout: 22.0 mm
